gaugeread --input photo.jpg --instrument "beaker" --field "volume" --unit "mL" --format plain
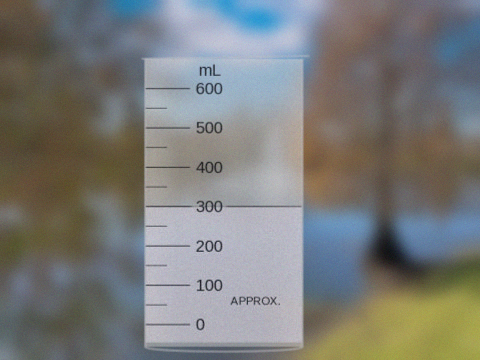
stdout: 300 mL
